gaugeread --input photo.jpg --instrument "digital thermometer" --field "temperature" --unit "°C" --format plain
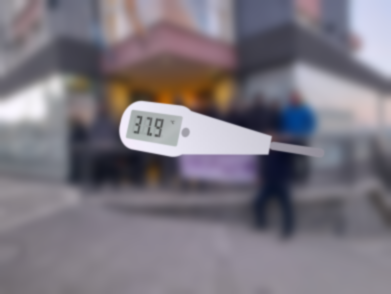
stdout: 37.9 °C
